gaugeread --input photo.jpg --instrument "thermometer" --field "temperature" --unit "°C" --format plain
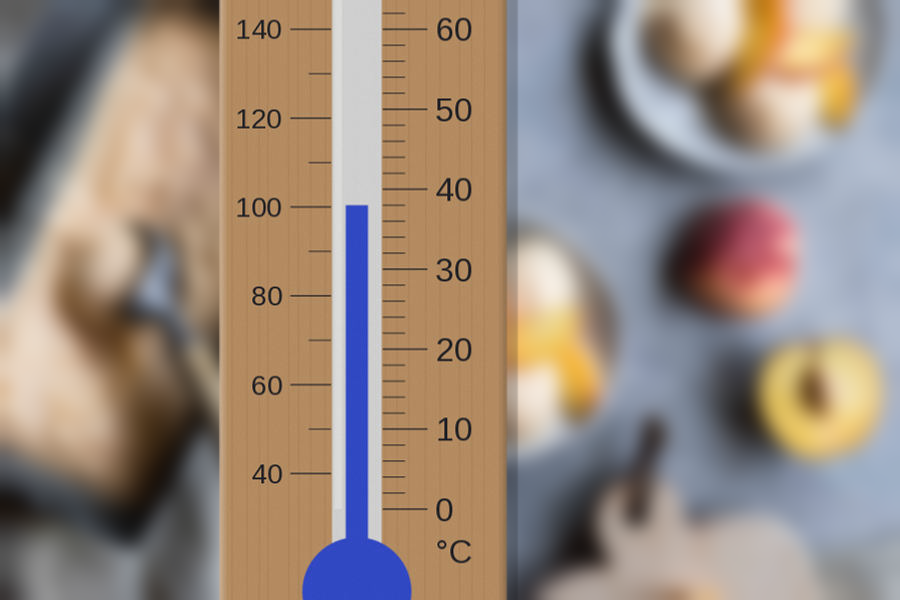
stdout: 38 °C
